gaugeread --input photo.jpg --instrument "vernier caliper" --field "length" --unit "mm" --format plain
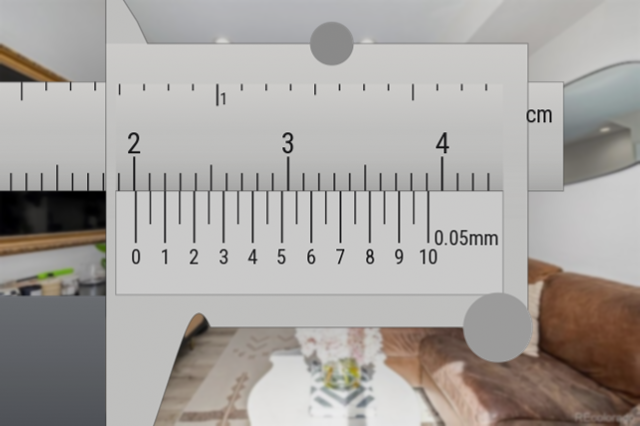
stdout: 20.1 mm
